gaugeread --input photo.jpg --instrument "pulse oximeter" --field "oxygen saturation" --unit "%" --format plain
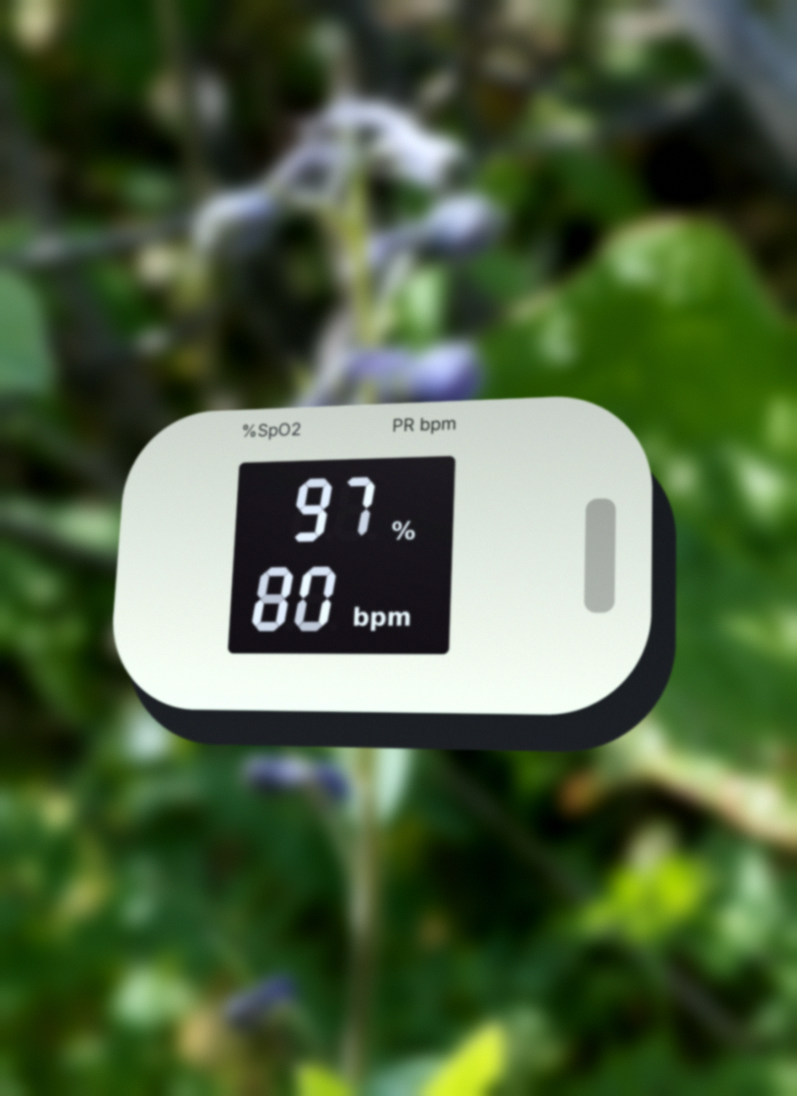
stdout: 97 %
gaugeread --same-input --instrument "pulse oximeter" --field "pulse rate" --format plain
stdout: 80 bpm
